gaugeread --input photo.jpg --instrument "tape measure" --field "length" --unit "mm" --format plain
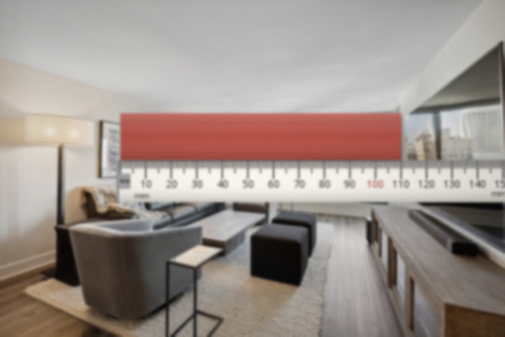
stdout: 110 mm
